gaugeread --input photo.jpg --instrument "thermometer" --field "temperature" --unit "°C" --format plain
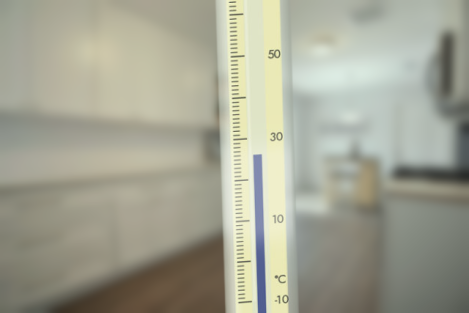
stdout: 26 °C
